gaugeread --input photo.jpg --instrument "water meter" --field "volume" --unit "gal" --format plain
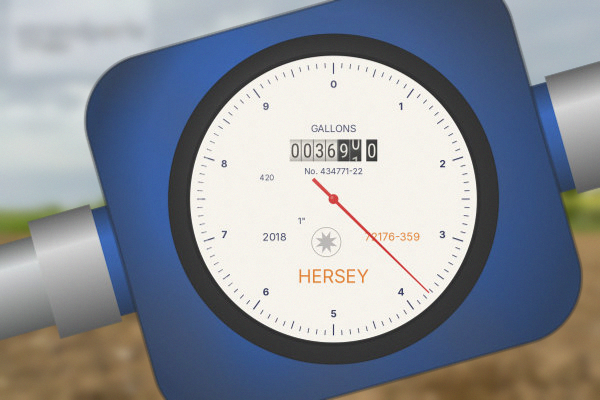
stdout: 36903.7 gal
